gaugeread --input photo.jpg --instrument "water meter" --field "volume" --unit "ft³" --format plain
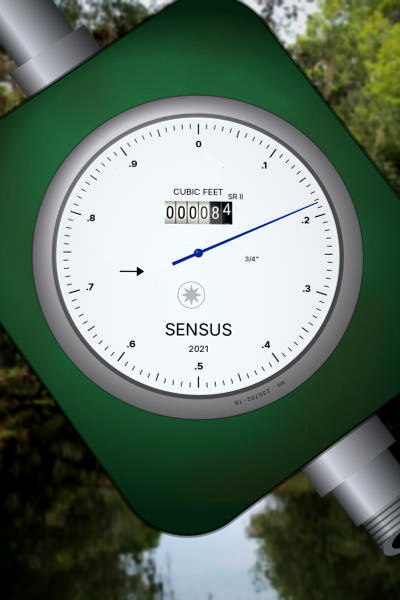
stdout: 84.18 ft³
